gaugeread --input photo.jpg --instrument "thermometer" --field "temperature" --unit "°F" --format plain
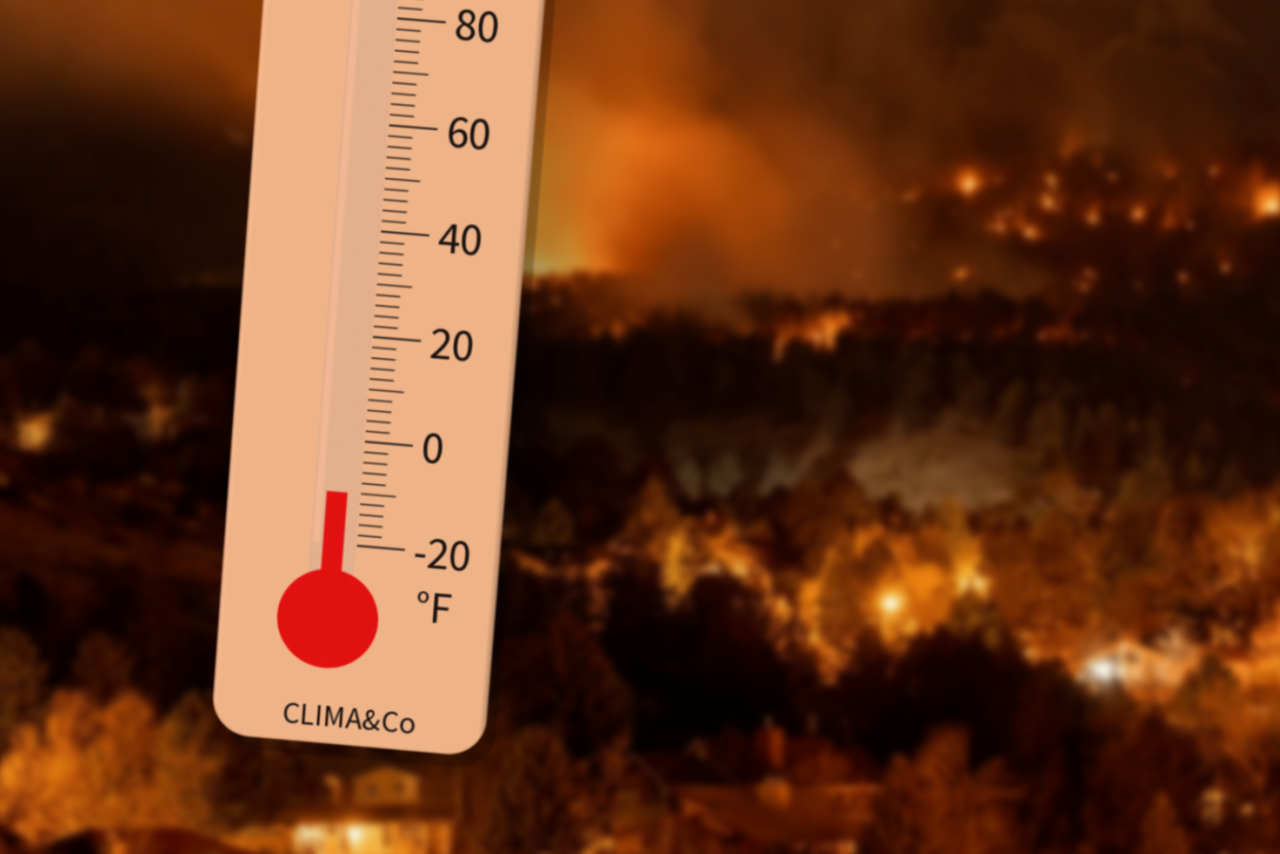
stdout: -10 °F
